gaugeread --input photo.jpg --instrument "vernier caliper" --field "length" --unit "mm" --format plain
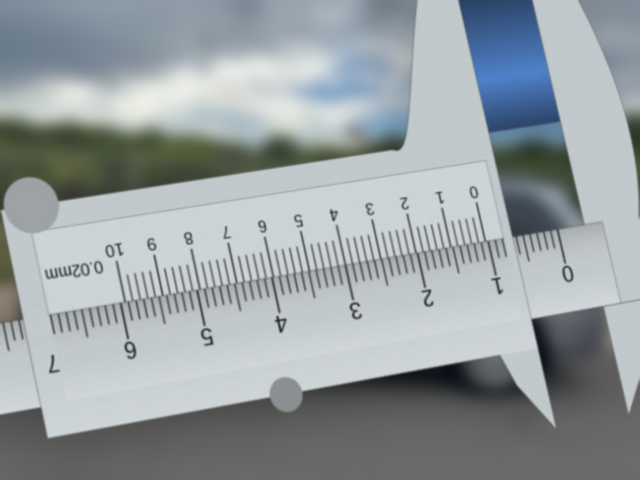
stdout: 10.4 mm
